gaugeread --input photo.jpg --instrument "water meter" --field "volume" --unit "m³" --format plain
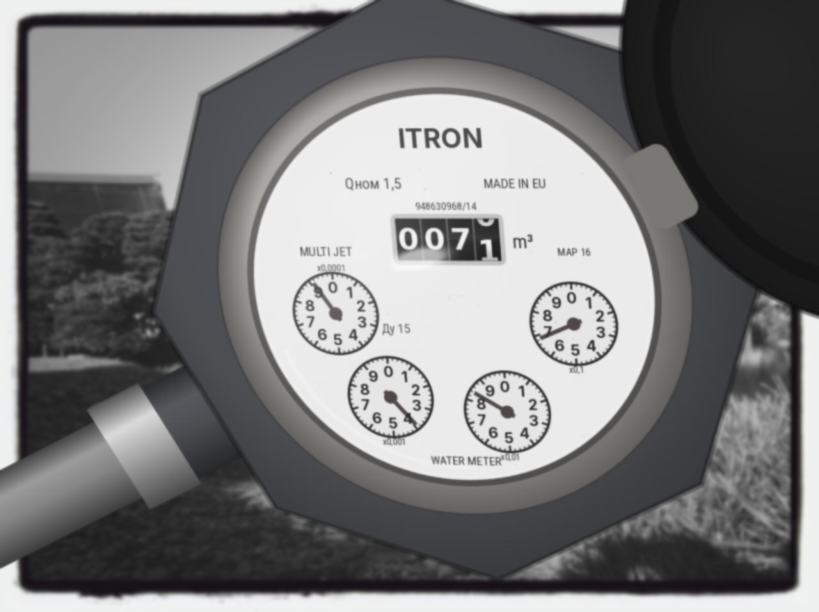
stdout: 70.6839 m³
